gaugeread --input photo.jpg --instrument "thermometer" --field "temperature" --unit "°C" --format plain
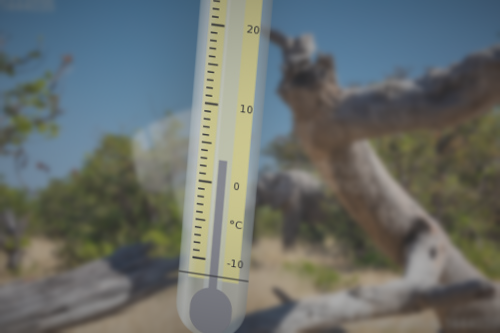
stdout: 3 °C
